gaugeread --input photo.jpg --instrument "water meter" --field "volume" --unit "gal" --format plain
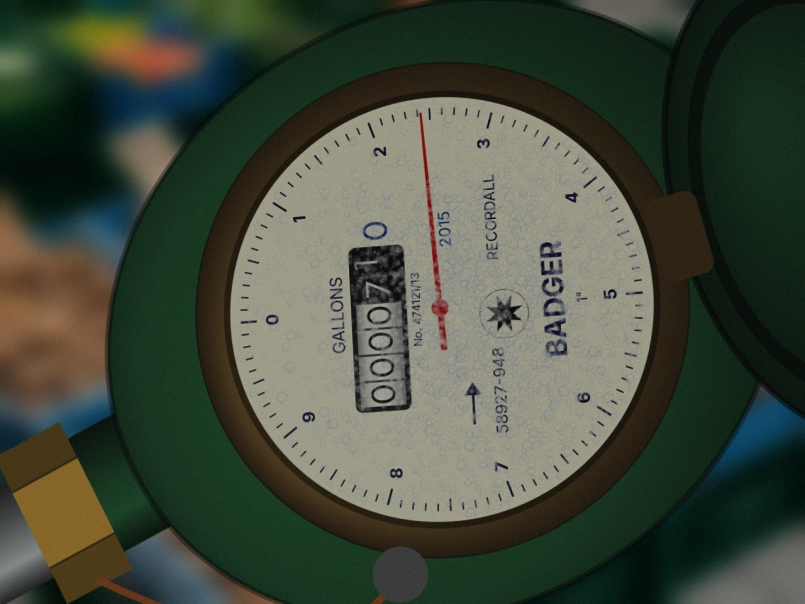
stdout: 712.4 gal
